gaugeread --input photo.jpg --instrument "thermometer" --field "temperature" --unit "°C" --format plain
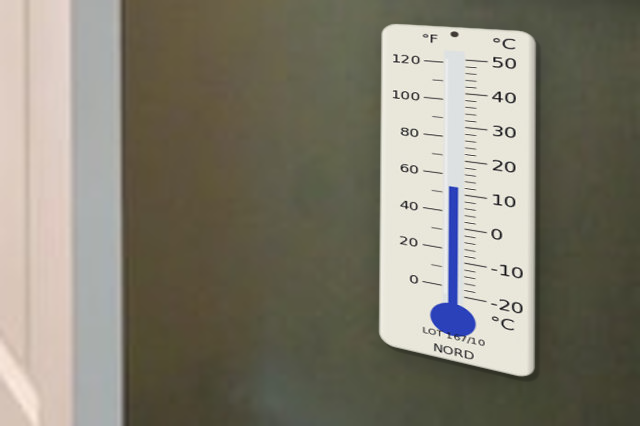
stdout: 12 °C
